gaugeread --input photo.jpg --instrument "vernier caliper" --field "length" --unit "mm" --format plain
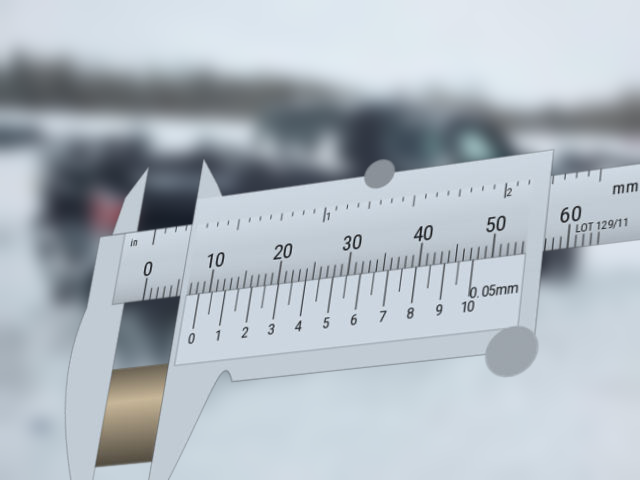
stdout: 8.4 mm
